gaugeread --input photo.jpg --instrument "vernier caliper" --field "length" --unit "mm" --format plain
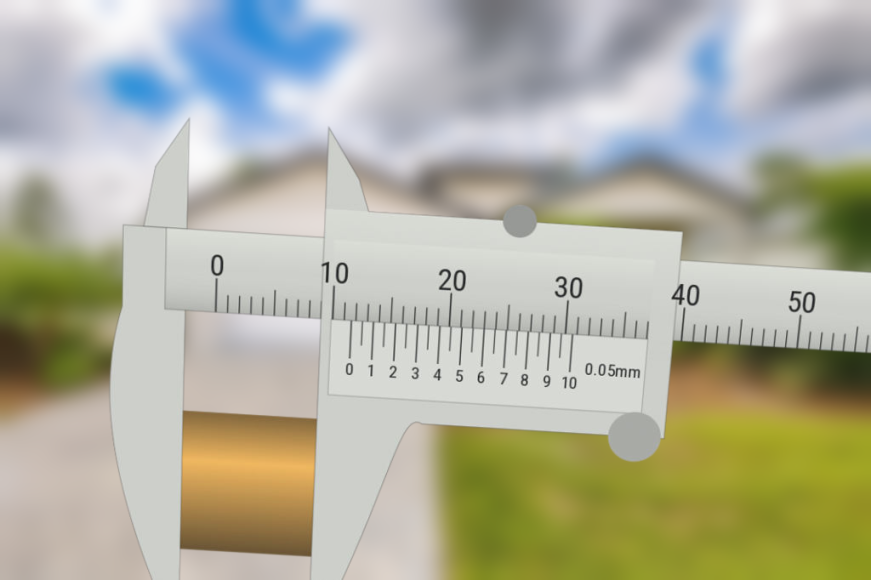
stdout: 11.6 mm
